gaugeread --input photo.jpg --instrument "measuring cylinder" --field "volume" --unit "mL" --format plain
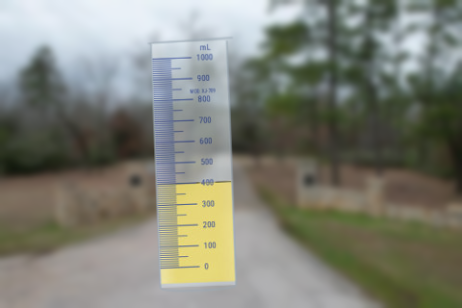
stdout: 400 mL
